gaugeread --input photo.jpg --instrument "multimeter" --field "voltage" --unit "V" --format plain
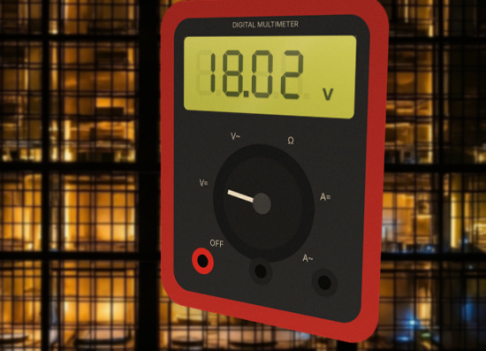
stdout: 18.02 V
